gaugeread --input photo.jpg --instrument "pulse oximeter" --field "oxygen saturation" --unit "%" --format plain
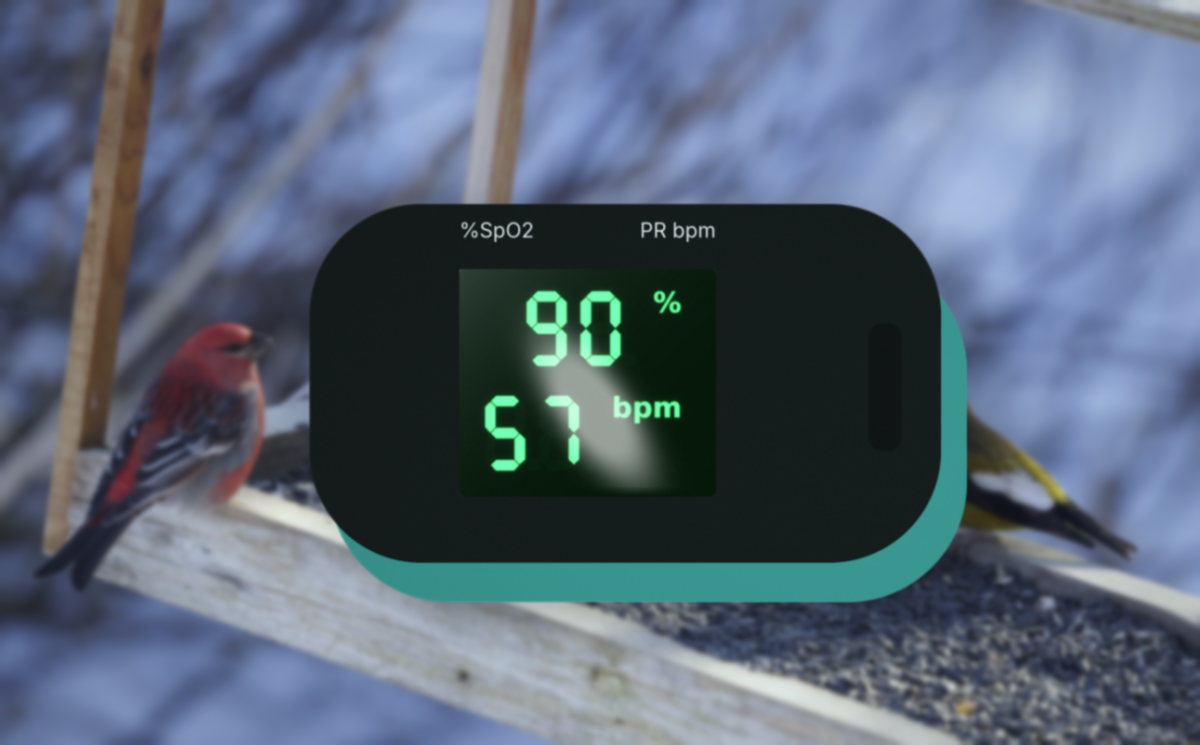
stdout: 90 %
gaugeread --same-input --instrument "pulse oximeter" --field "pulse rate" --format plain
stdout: 57 bpm
